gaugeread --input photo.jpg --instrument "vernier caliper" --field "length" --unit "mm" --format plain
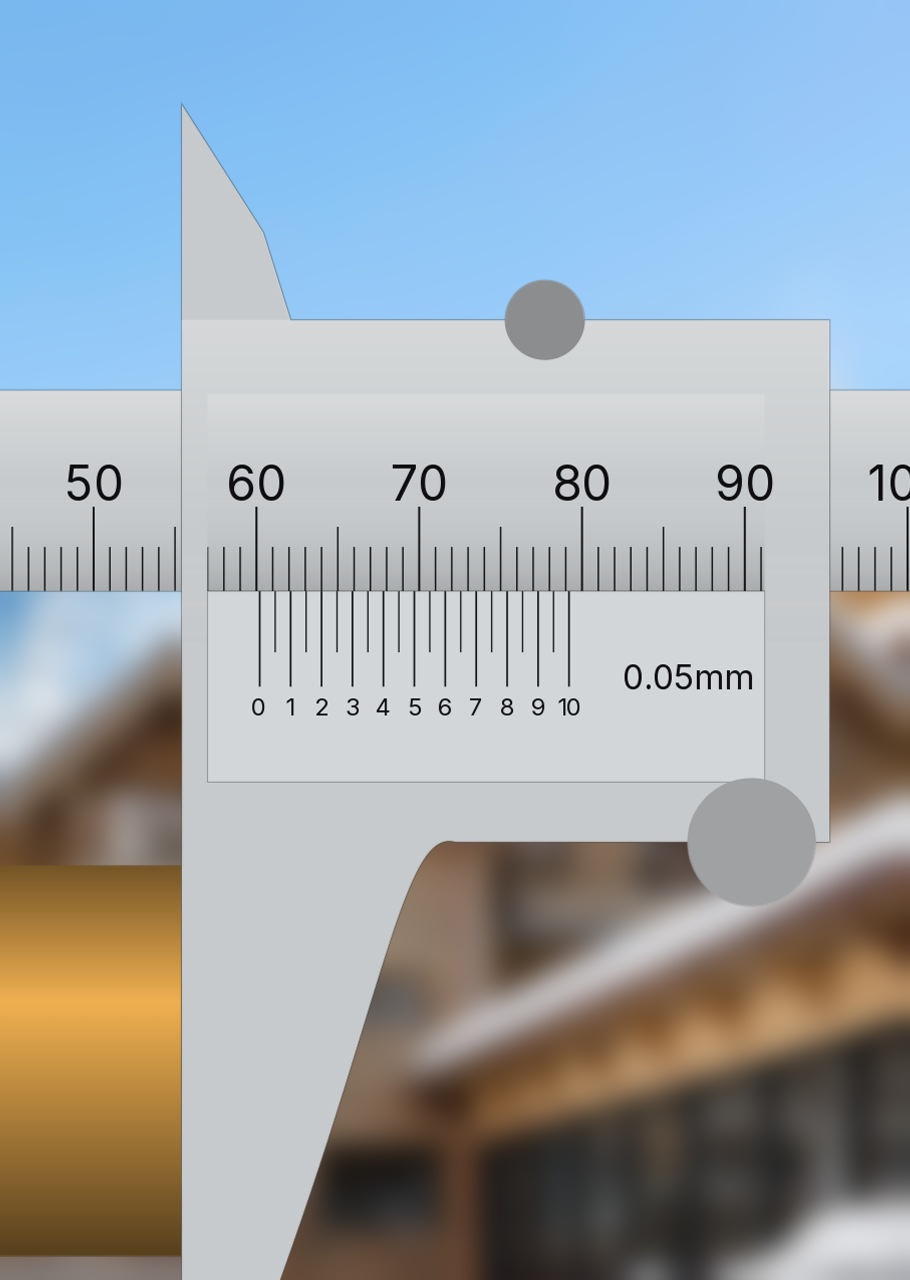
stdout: 60.2 mm
